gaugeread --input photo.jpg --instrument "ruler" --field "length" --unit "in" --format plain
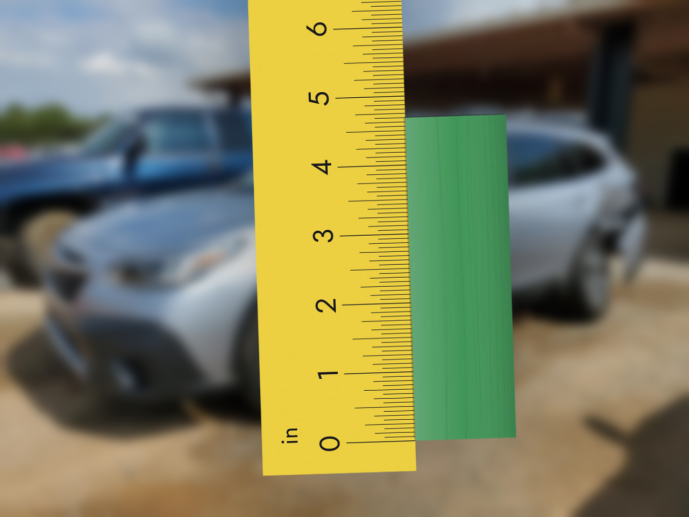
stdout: 4.6875 in
